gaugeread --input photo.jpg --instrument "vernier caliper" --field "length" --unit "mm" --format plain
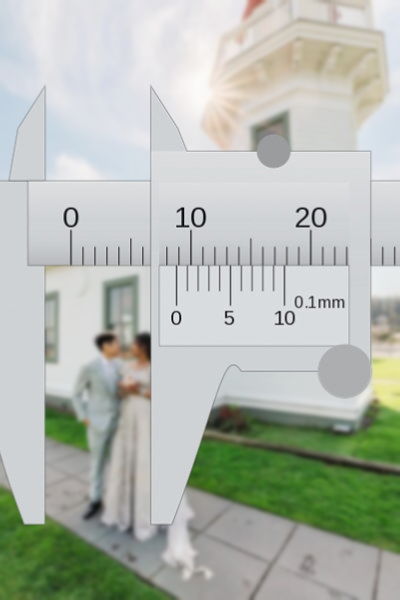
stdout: 8.8 mm
